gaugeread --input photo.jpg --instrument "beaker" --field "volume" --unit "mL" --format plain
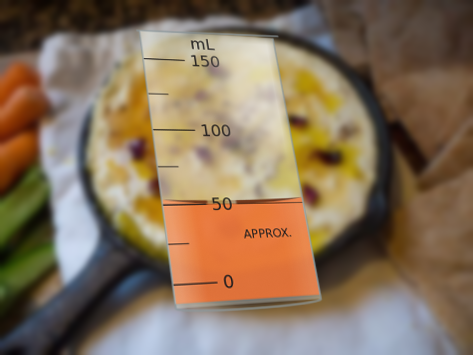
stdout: 50 mL
